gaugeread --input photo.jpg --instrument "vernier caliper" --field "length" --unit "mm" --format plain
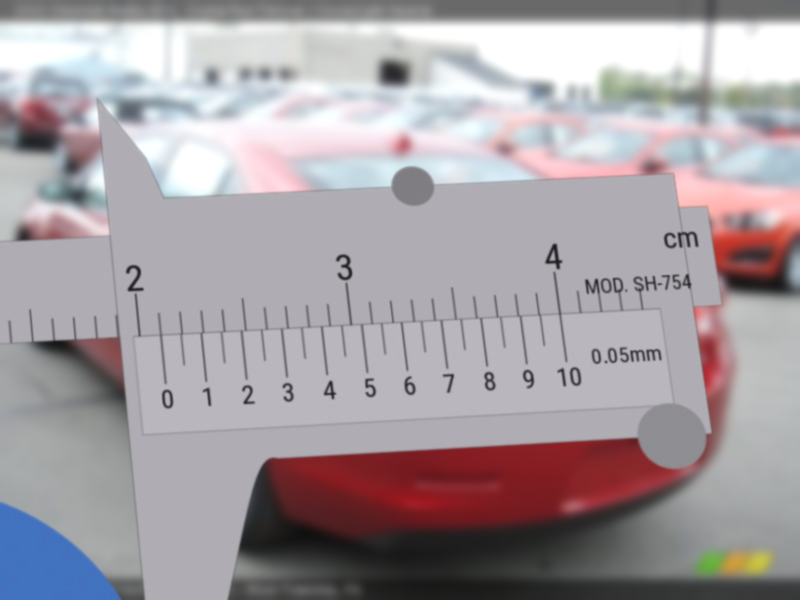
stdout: 21.0 mm
